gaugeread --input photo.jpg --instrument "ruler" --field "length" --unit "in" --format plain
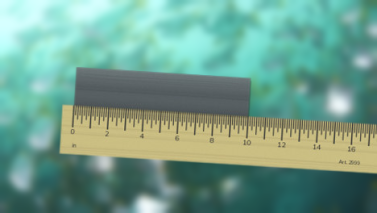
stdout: 10 in
